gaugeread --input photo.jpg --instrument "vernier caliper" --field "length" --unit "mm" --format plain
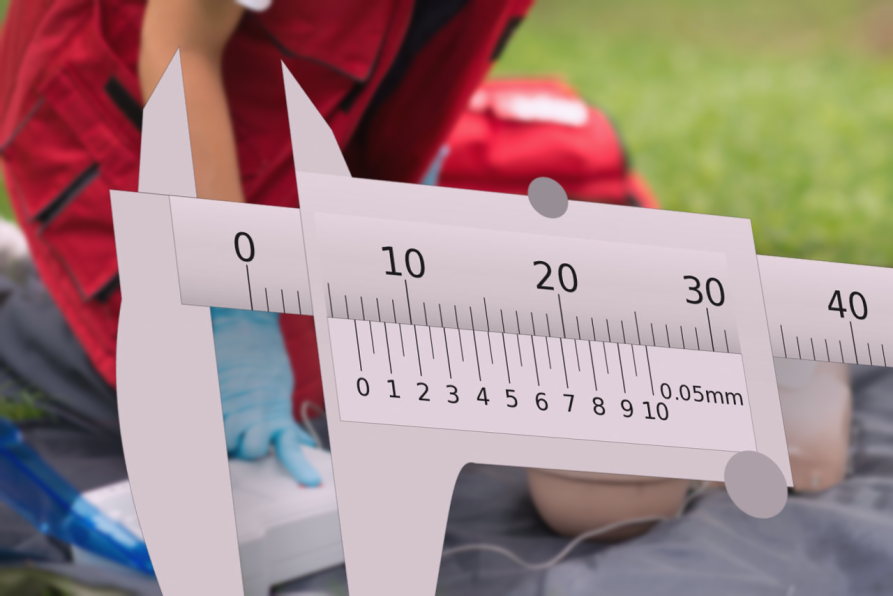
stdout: 6.4 mm
